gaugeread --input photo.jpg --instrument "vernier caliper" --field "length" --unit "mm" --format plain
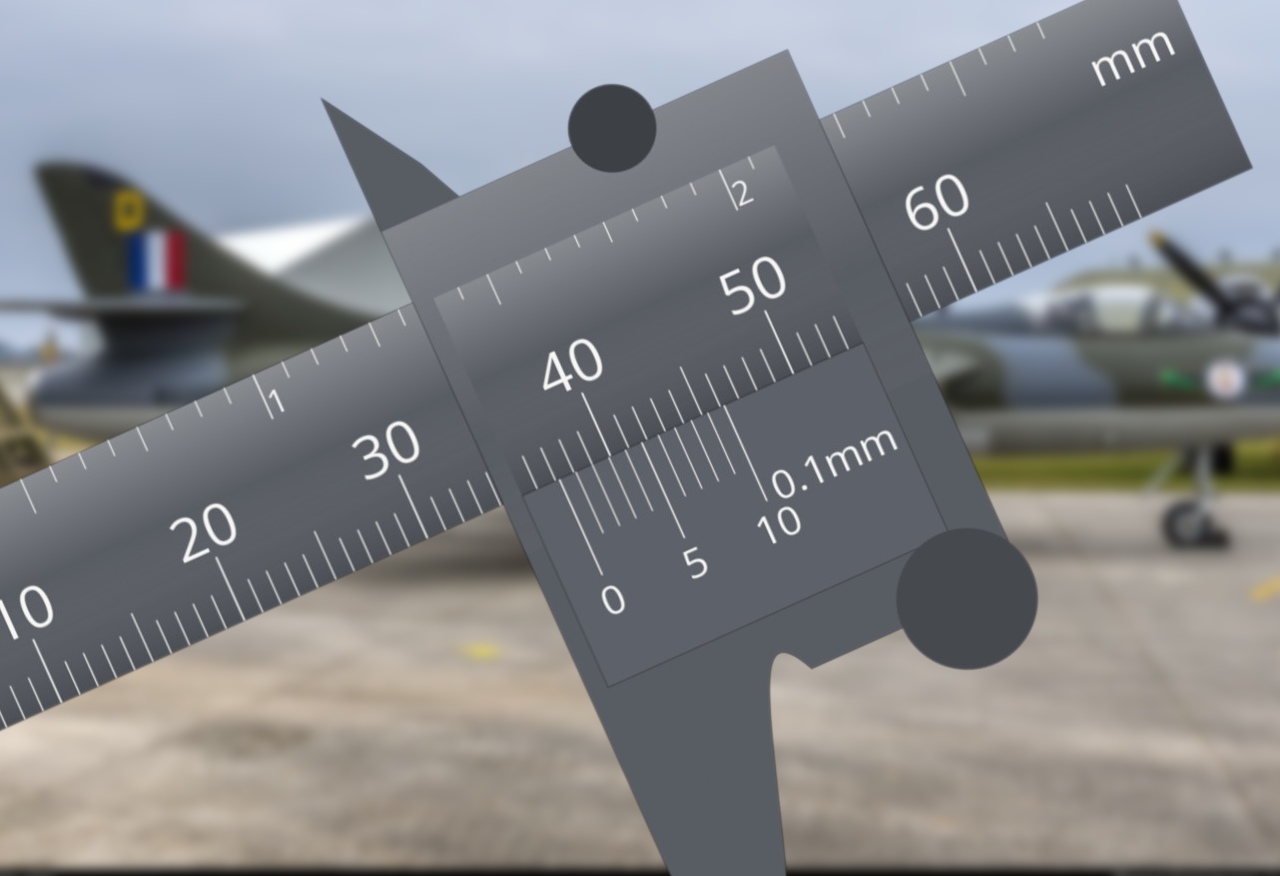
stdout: 37.2 mm
